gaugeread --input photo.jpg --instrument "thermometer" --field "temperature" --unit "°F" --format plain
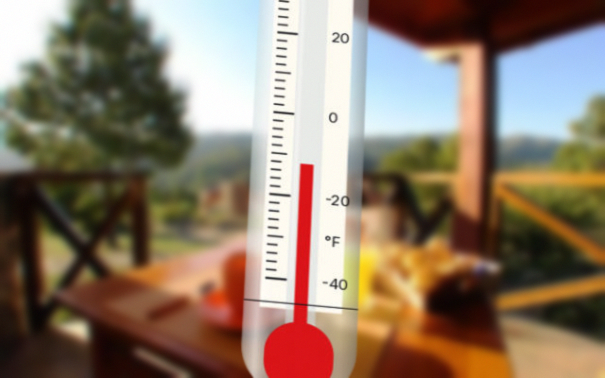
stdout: -12 °F
